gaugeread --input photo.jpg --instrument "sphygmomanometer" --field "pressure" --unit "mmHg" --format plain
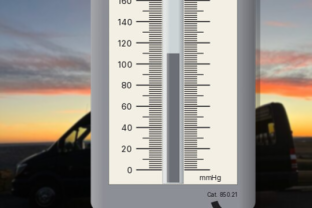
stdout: 110 mmHg
